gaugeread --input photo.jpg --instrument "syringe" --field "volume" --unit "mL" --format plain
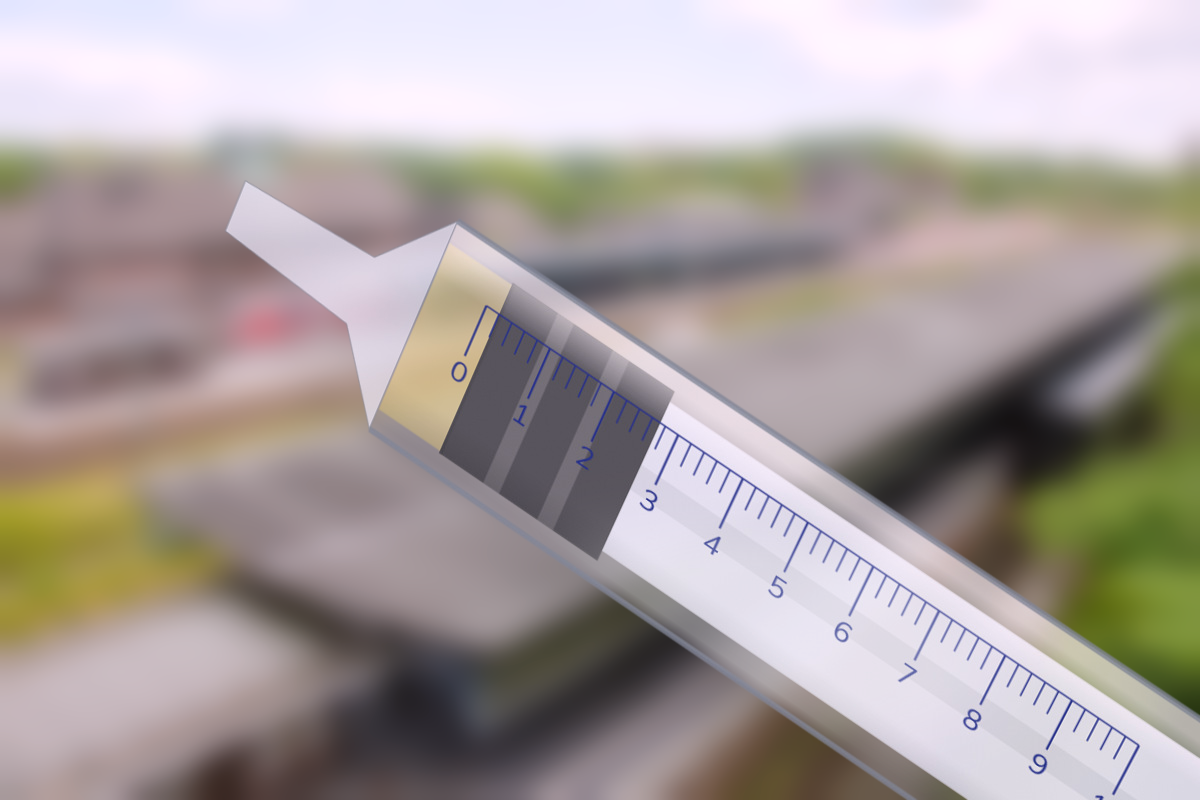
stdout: 0.2 mL
